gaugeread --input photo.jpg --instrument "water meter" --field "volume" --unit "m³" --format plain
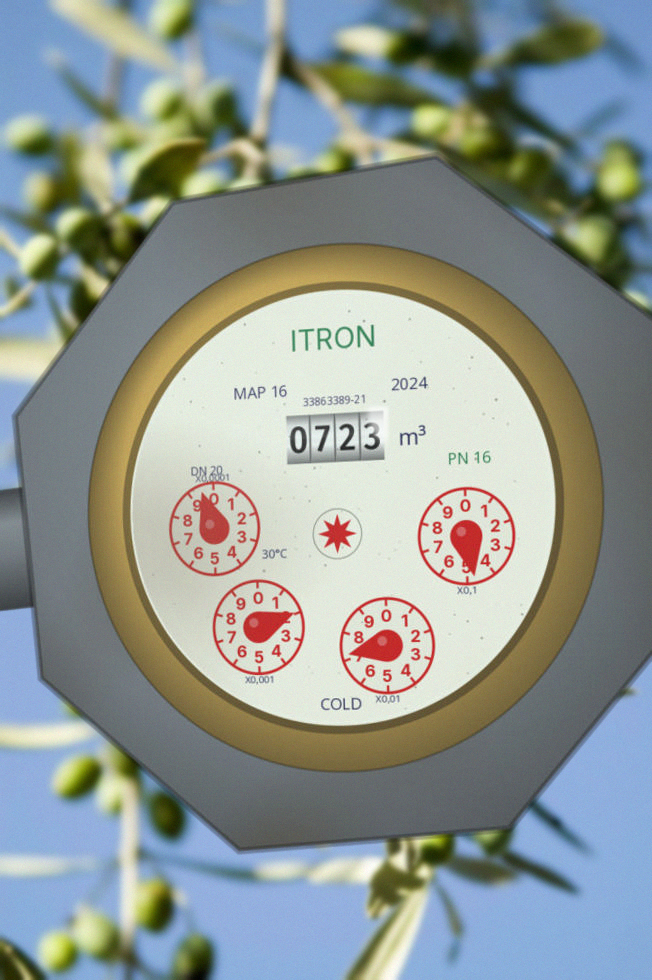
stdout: 723.4719 m³
